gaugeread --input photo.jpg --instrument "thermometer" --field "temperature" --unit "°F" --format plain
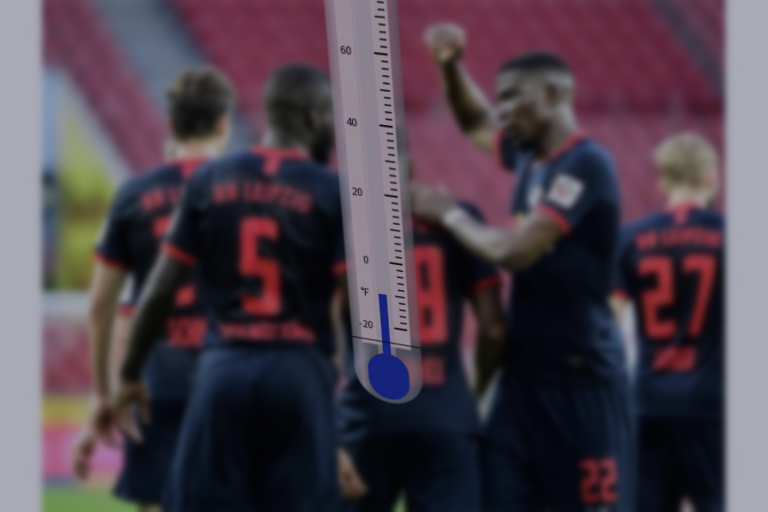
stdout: -10 °F
